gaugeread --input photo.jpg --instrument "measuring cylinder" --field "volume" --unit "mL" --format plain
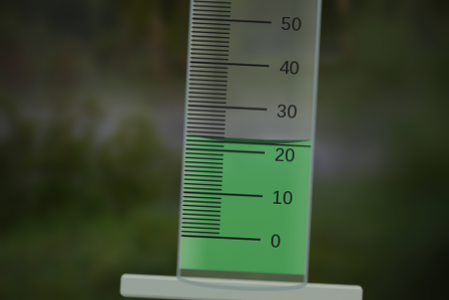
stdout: 22 mL
